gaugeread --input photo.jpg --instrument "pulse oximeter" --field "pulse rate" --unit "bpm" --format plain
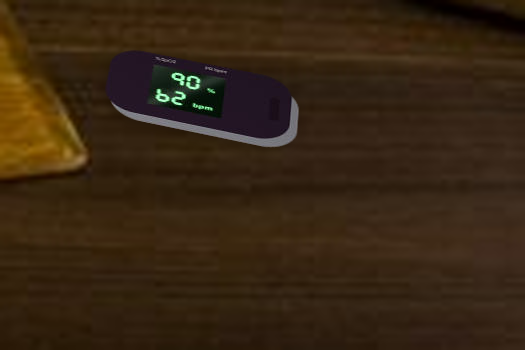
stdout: 62 bpm
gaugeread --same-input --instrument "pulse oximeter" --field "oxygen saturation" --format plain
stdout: 90 %
